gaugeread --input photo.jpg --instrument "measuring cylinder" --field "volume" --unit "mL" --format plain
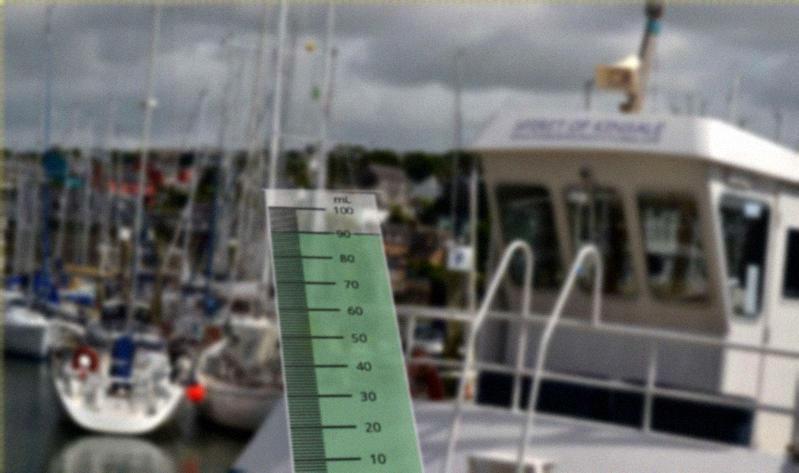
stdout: 90 mL
